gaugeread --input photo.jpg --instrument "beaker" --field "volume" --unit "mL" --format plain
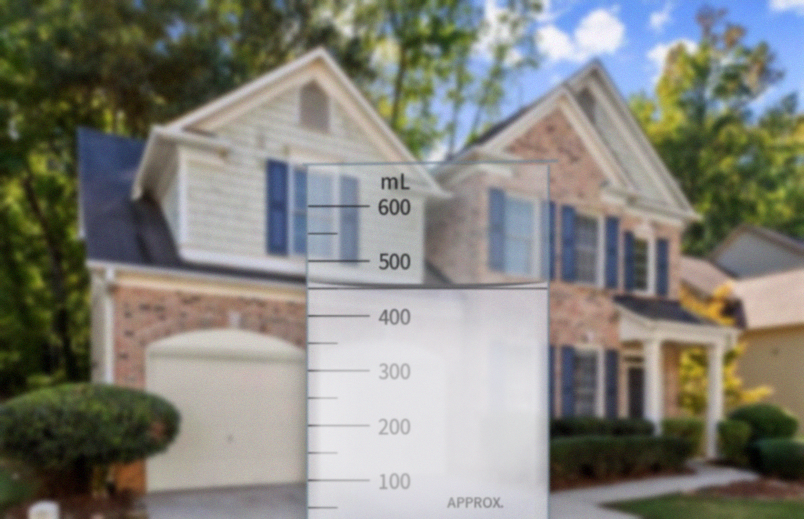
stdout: 450 mL
